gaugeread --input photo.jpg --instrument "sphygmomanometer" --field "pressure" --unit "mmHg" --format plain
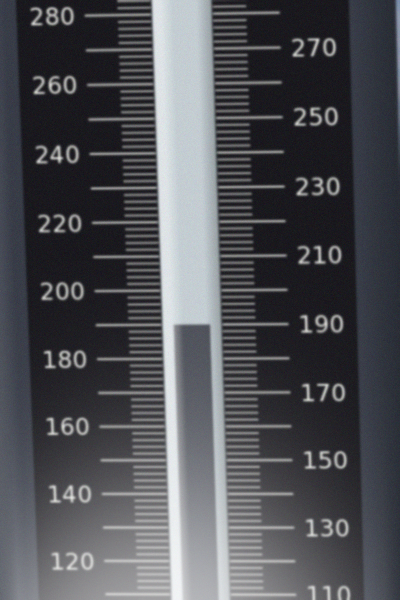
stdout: 190 mmHg
